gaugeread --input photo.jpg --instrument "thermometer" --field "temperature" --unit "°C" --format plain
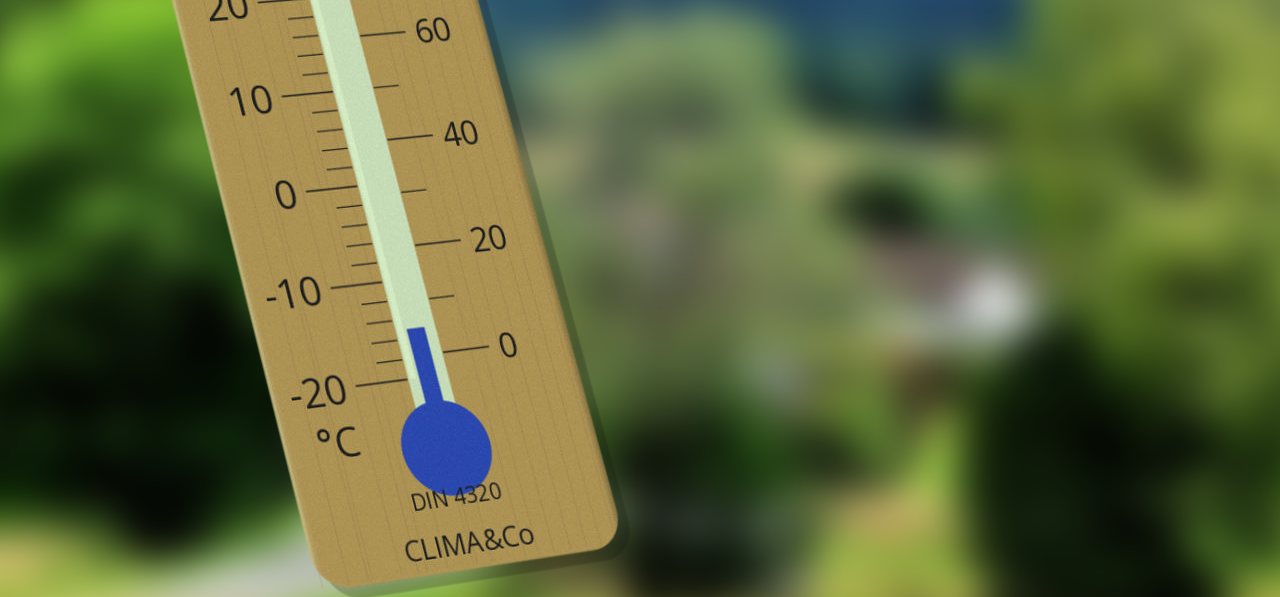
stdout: -15 °C
